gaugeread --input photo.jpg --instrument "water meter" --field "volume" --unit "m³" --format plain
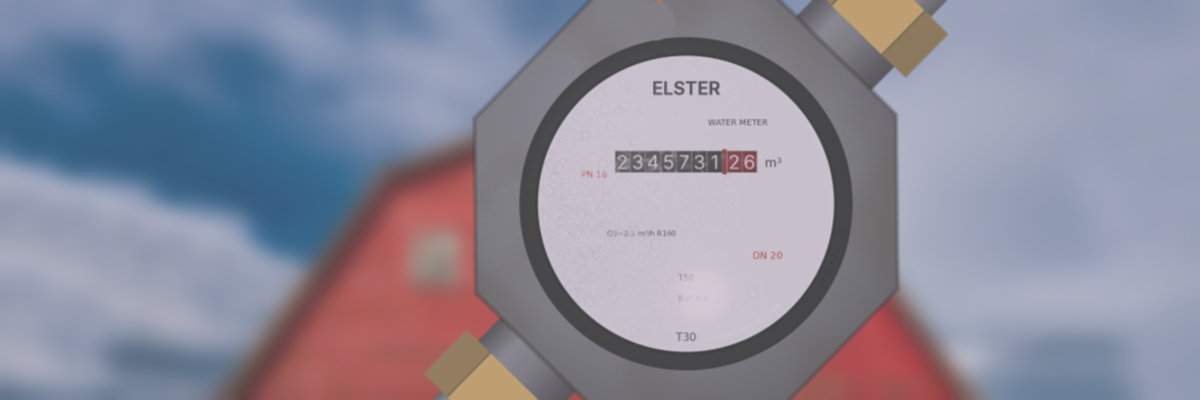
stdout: 2345731.26 m³
